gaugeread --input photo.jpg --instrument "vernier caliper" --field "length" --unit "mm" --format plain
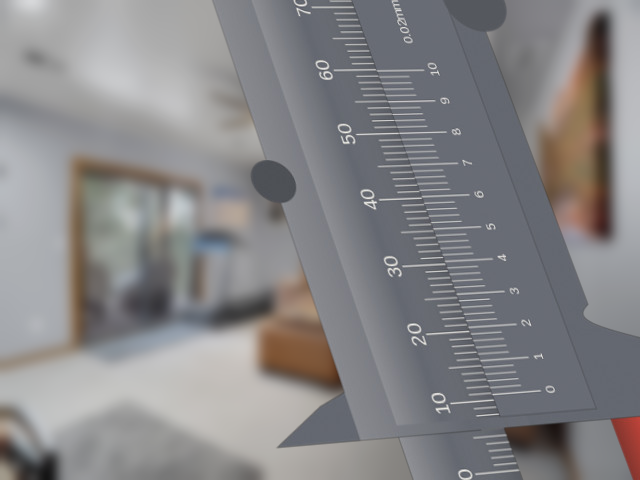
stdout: 10.8 mm
